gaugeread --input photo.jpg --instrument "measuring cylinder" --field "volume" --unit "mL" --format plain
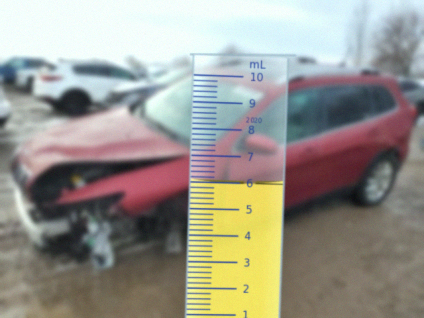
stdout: 6 mL
